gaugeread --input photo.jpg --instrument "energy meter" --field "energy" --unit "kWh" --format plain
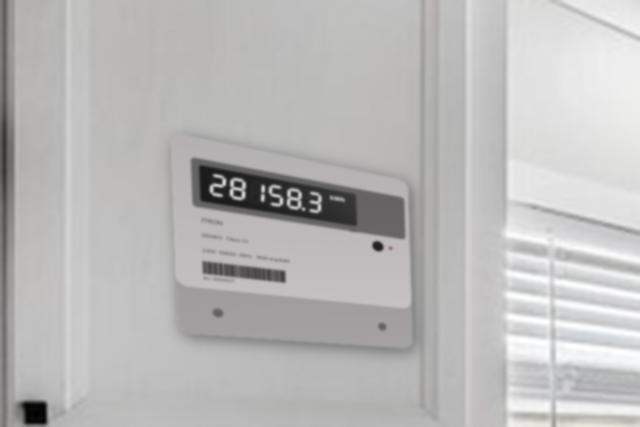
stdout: 28158.3 kWh
